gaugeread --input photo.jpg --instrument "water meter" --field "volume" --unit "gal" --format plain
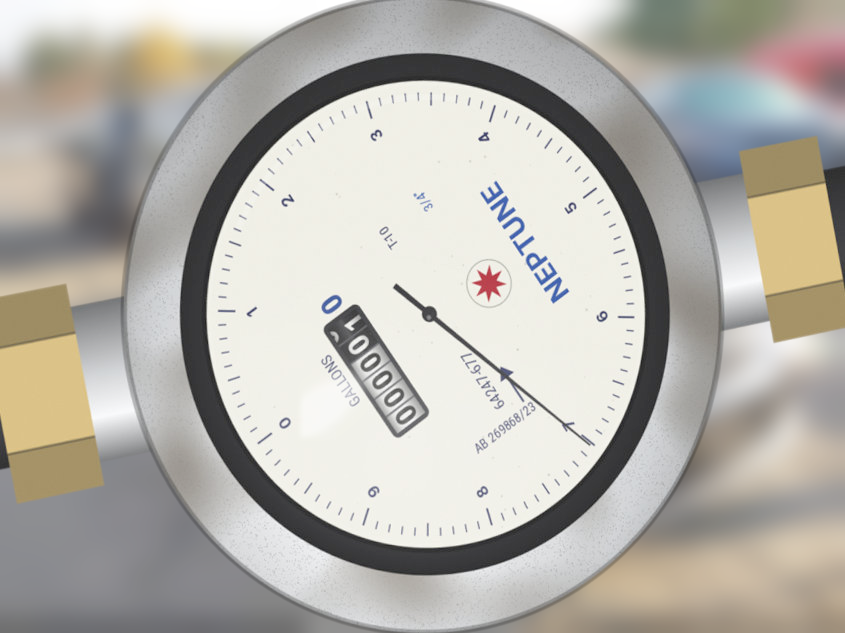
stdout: 7.0 gal
